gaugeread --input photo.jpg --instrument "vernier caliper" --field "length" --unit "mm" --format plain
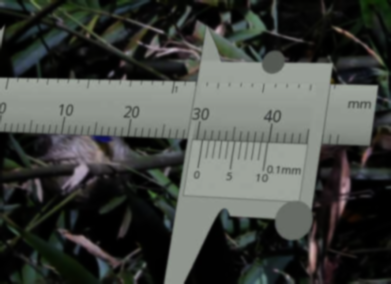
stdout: 30.8 mm
